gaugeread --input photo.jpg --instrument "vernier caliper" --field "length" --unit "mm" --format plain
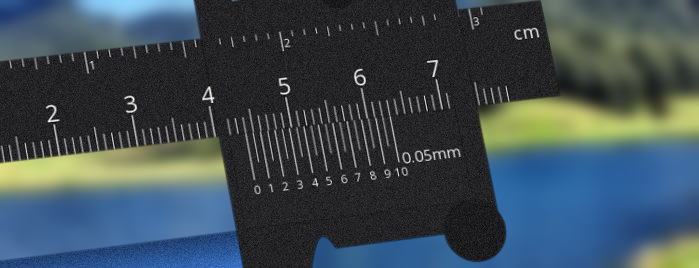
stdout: 44.0 mm
